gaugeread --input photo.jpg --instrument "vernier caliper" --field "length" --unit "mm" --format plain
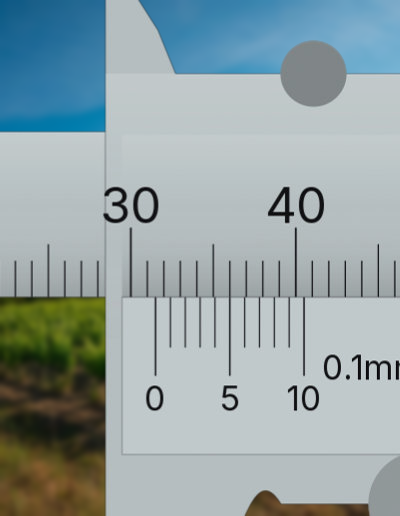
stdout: 31.5 mm
